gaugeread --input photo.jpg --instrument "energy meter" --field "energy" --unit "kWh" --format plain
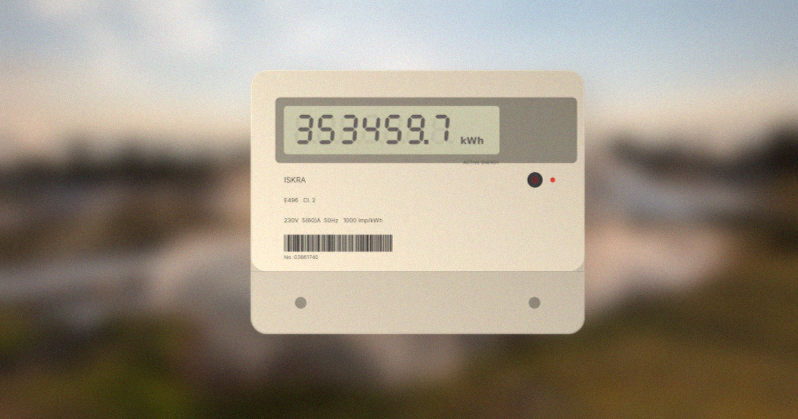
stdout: 353459.7 kWh
